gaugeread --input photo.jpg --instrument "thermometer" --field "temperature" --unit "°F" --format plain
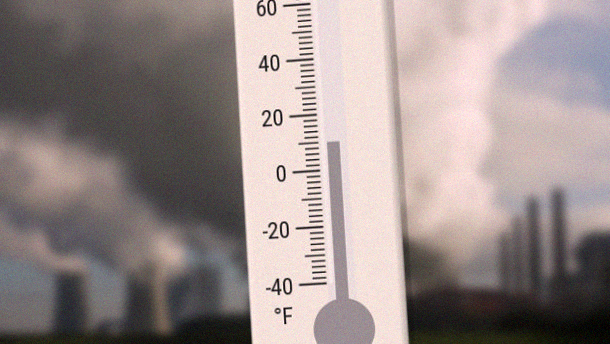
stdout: 10 °F
